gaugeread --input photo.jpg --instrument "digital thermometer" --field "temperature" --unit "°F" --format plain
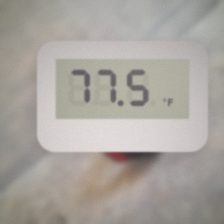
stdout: 77.5 °F
